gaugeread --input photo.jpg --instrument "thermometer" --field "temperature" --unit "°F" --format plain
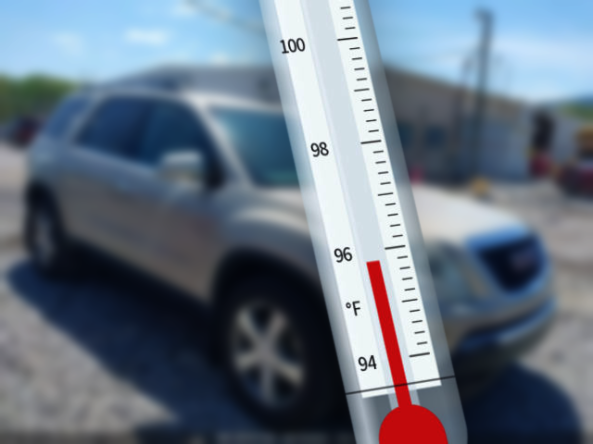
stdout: 95.8 °F
